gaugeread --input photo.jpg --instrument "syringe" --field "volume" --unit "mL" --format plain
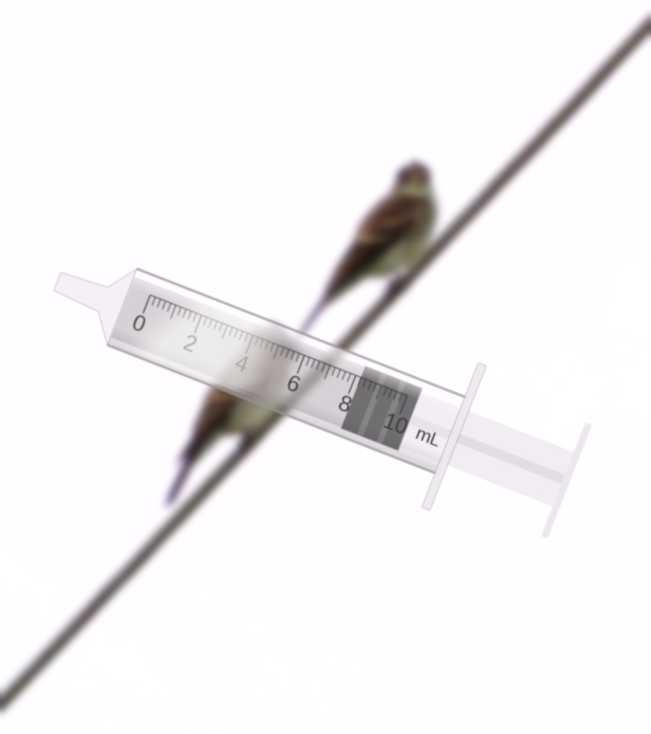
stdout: 8.2 mL
